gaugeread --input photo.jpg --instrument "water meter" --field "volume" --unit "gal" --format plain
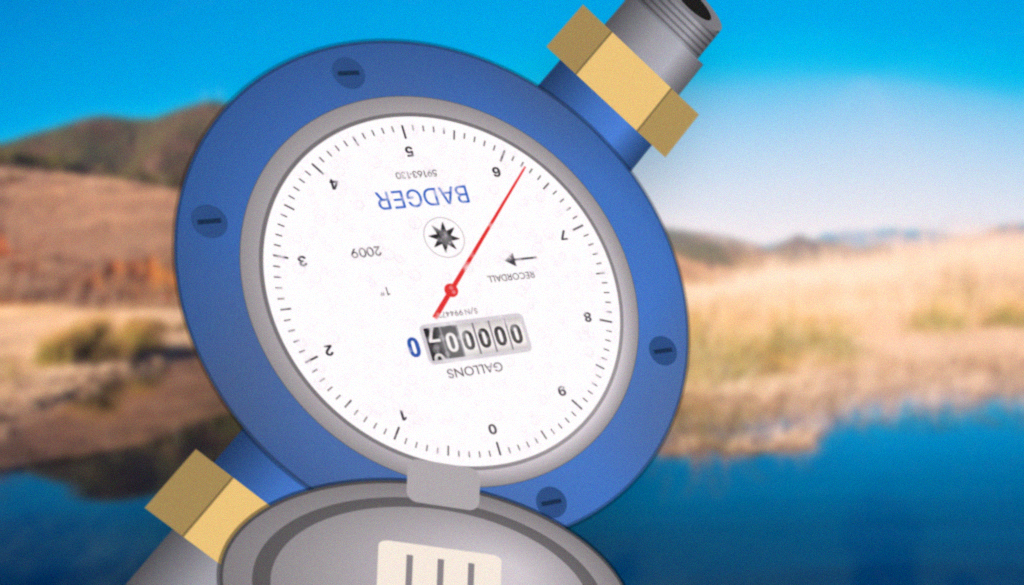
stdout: 66.2 gal
